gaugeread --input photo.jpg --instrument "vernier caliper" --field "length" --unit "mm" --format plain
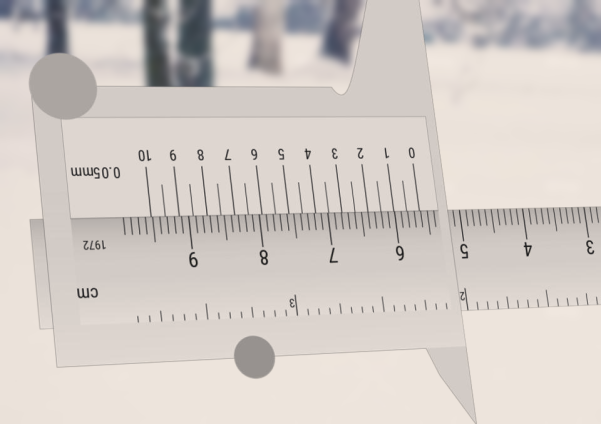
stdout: 56.2 mm
